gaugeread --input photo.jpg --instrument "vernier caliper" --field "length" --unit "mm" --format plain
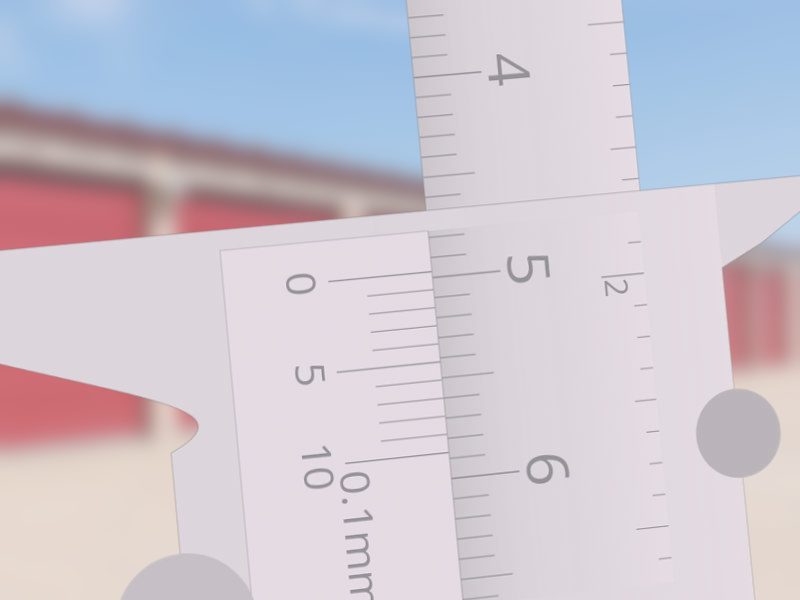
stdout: 49.7 mm
